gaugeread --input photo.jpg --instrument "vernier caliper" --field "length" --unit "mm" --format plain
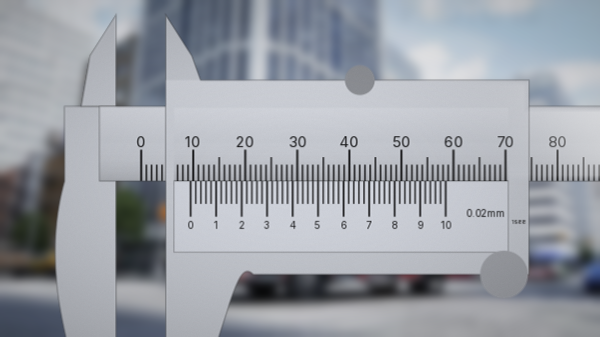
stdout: 9.5 mm
